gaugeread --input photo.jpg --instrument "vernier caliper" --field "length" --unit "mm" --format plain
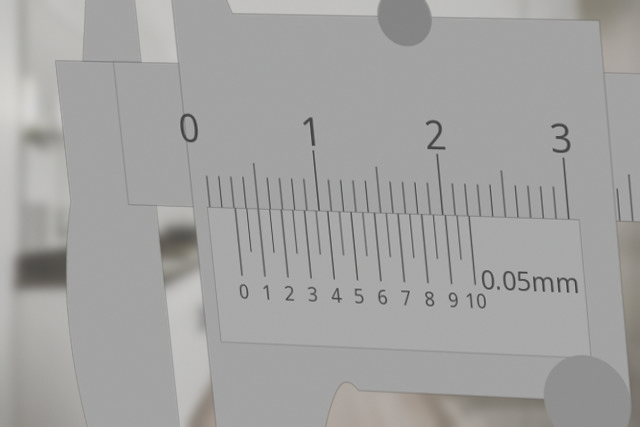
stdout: 3.1 mm
